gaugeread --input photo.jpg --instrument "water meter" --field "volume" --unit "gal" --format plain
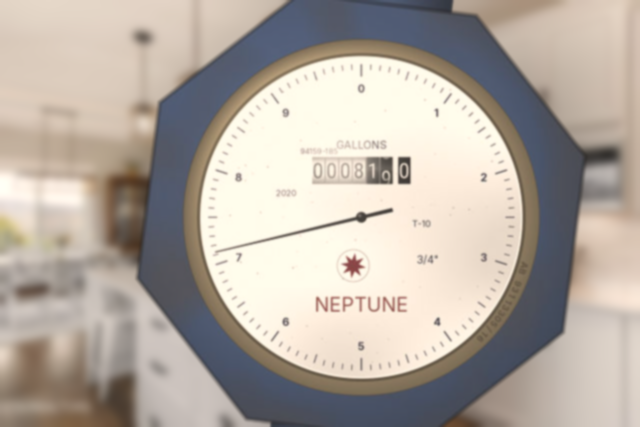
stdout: 8187.1 gal
